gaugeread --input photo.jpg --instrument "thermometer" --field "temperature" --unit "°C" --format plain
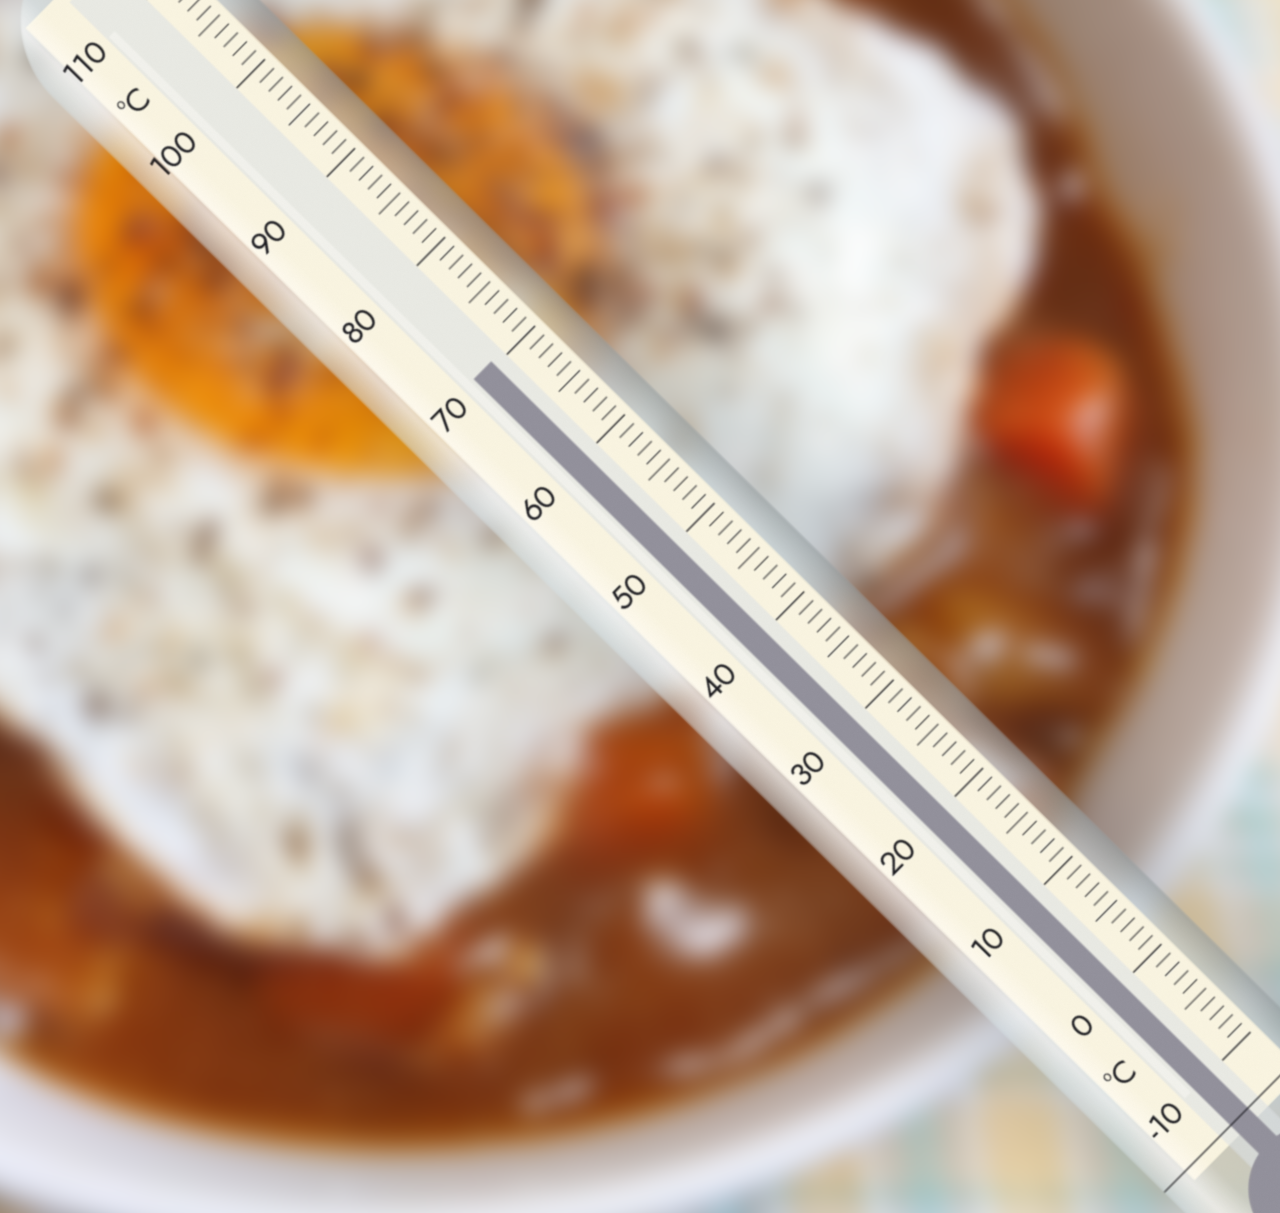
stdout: 70.5 °C
